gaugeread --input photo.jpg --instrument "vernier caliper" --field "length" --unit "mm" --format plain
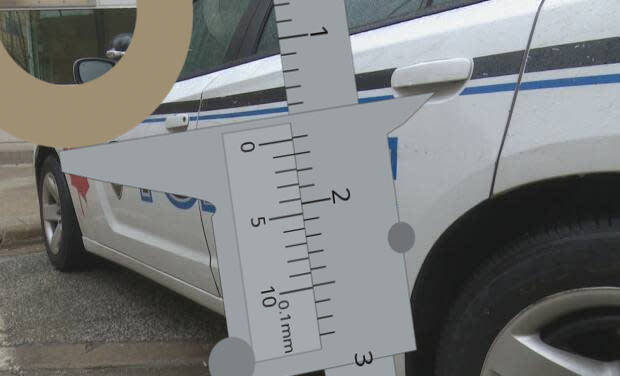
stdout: 16.1 mm
